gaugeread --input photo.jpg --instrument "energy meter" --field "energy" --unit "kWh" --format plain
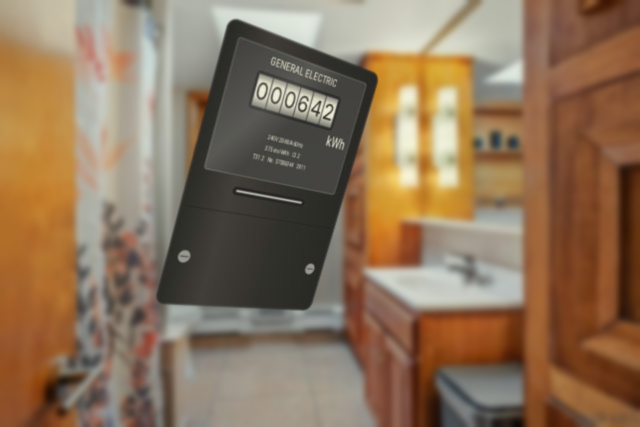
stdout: 642 kWh
